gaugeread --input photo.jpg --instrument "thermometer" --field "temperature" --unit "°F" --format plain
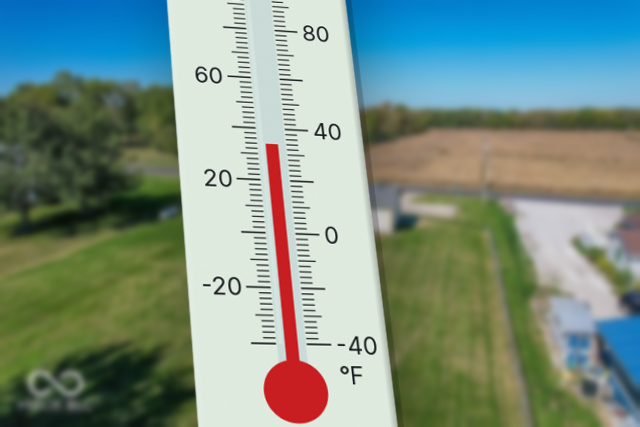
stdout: 34 °F
